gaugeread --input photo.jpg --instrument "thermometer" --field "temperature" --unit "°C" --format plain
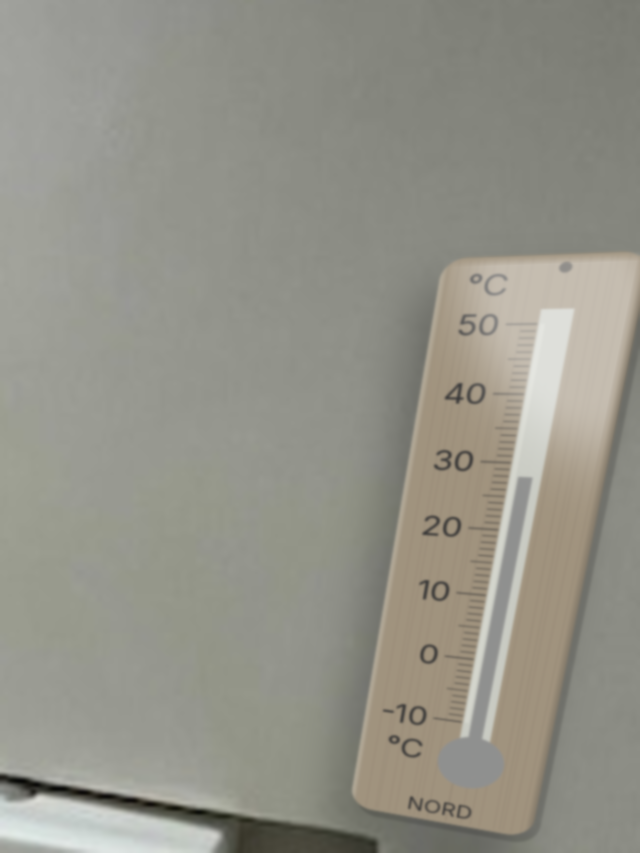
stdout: 28 °C
